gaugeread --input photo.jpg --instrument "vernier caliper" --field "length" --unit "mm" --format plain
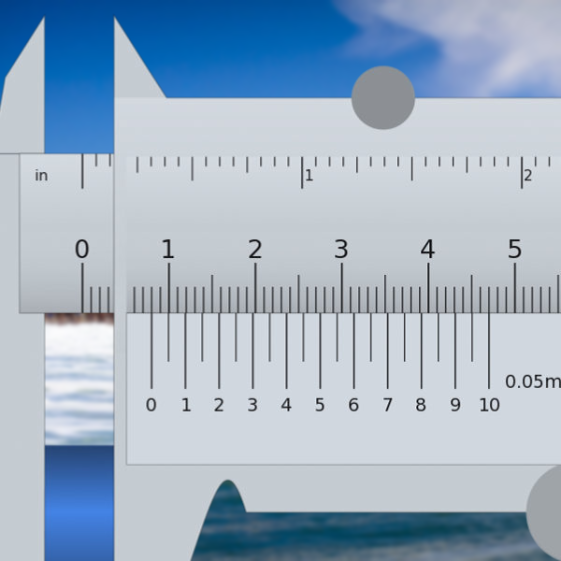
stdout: 8.0 mm
